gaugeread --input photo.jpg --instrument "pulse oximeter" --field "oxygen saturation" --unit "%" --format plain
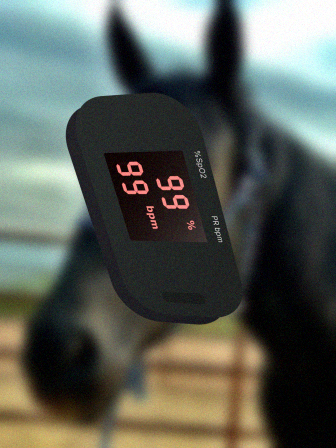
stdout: 99 %
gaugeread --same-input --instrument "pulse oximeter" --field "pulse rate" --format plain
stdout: 99 bpm
